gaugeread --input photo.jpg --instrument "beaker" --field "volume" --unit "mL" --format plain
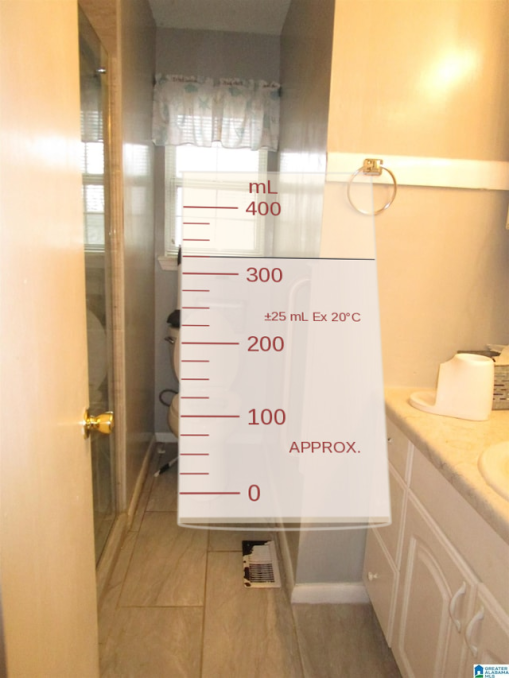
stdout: 325 mL
